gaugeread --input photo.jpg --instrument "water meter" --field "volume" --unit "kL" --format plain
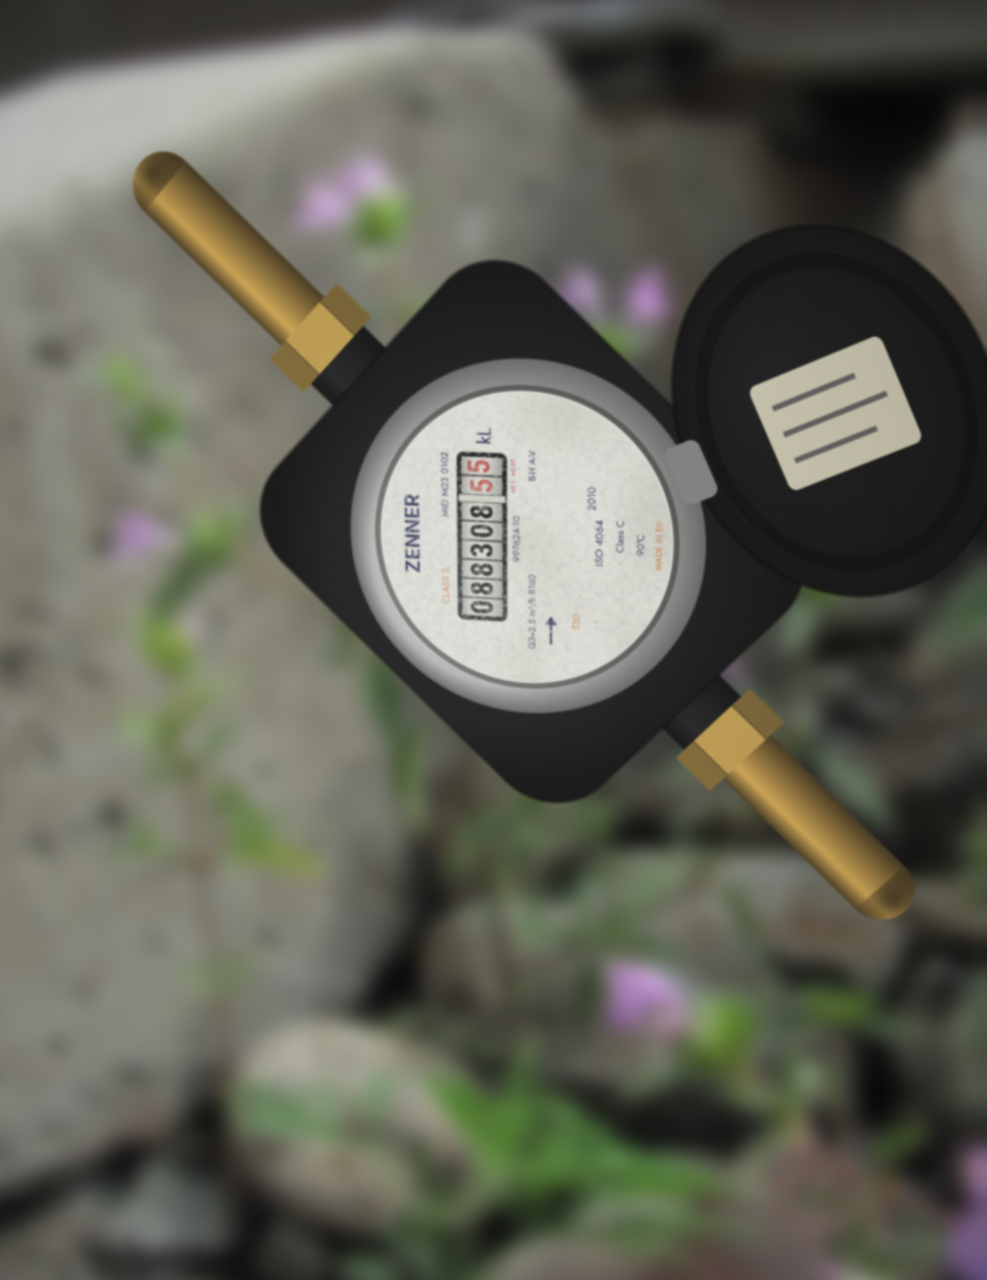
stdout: 88308.55 kL
